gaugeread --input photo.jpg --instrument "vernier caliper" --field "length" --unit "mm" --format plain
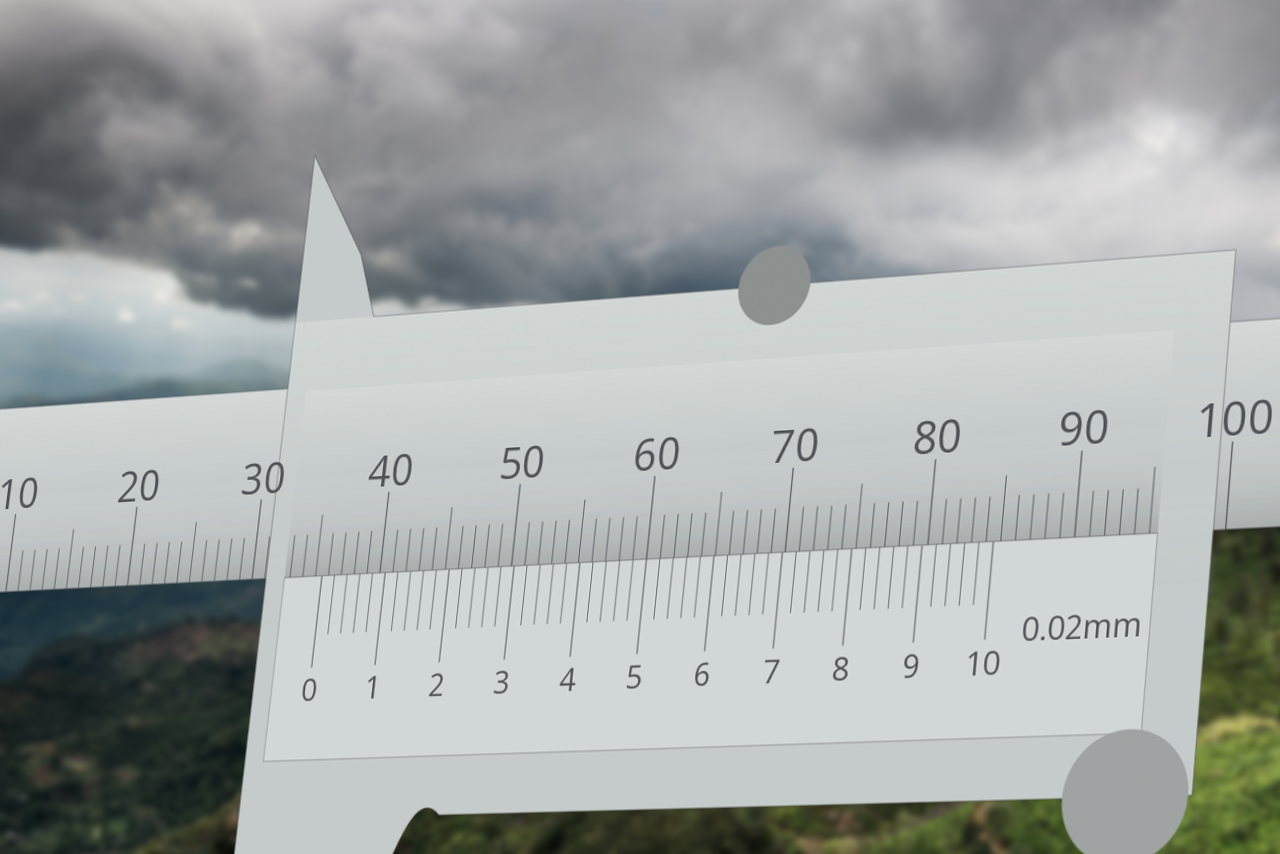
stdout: 35.5 mm
